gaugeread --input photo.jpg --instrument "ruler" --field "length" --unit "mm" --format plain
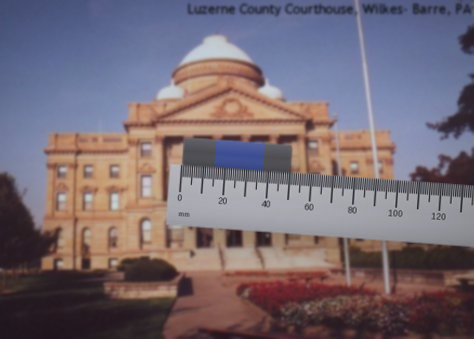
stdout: 50 mm
